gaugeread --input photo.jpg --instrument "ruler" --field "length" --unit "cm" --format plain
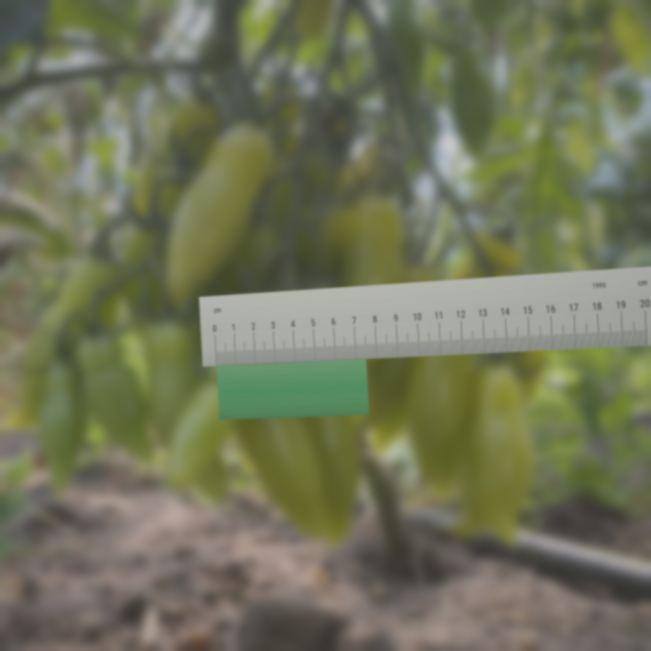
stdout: 7.5 cm
